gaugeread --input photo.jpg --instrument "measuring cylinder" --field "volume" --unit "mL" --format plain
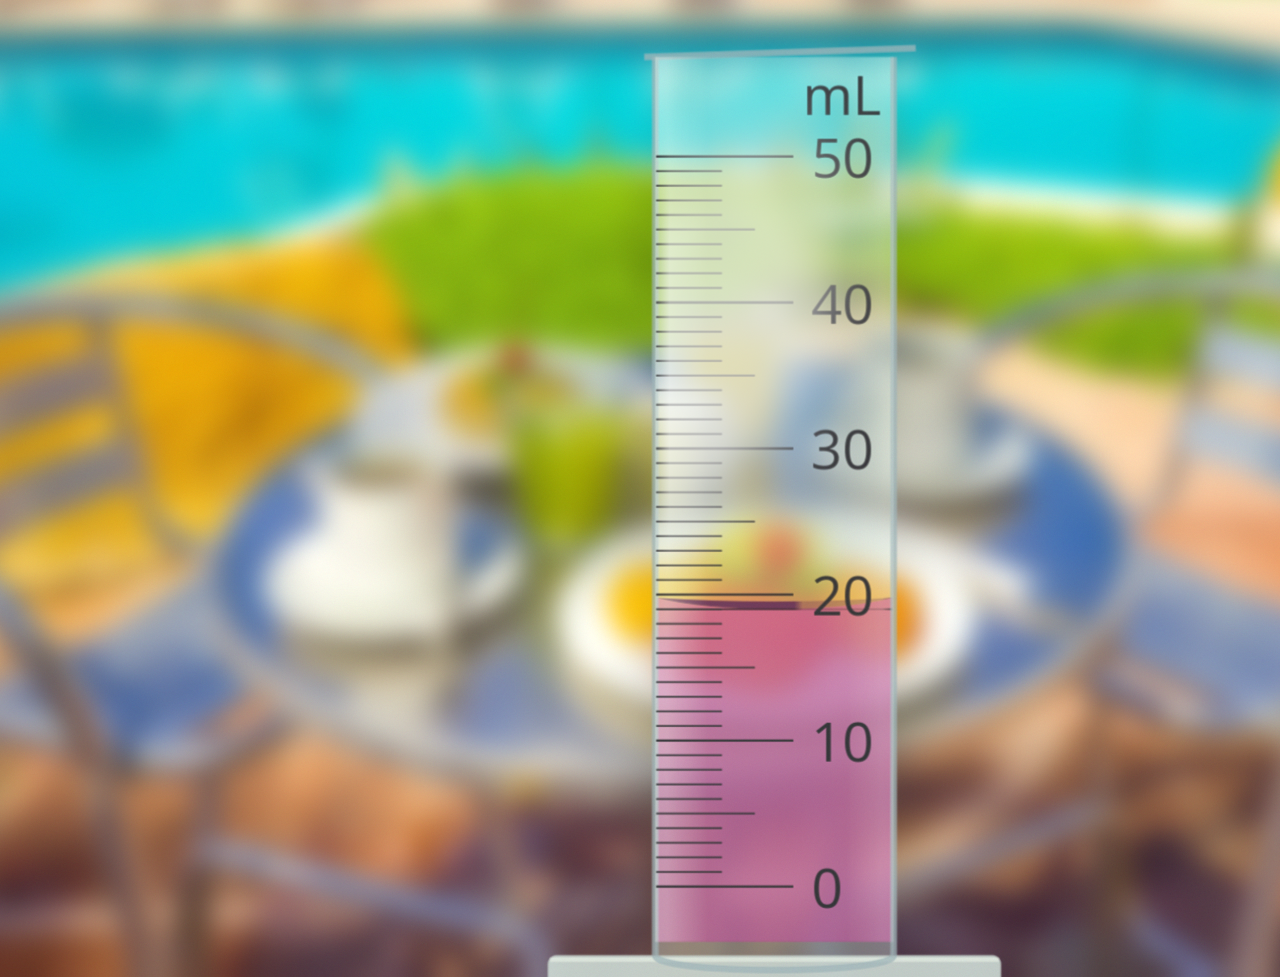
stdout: 19 mL
